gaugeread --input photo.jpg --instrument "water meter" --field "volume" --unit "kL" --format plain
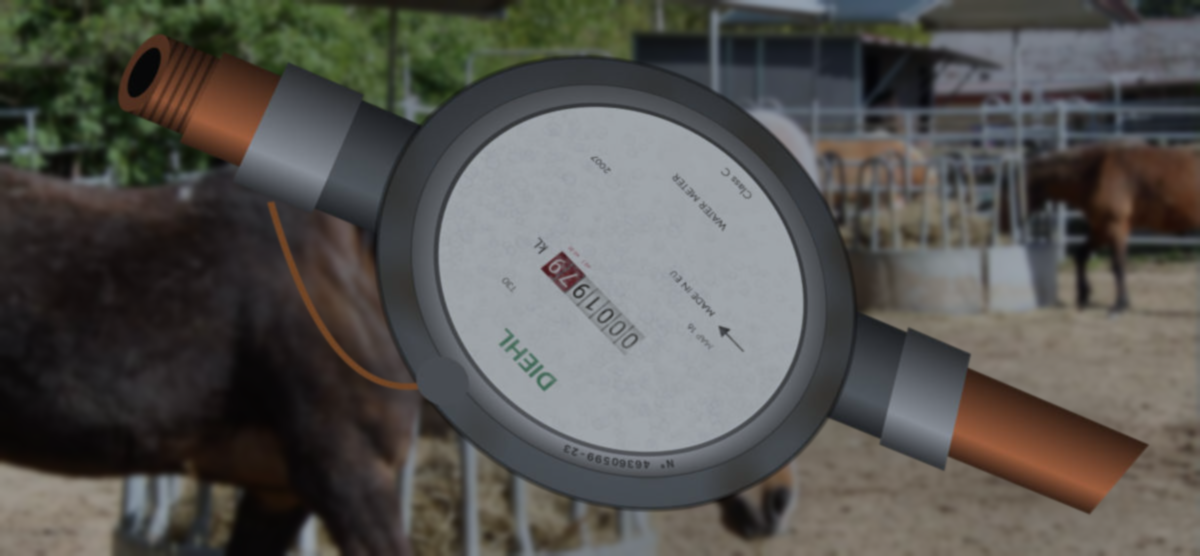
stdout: 19.79 kL
